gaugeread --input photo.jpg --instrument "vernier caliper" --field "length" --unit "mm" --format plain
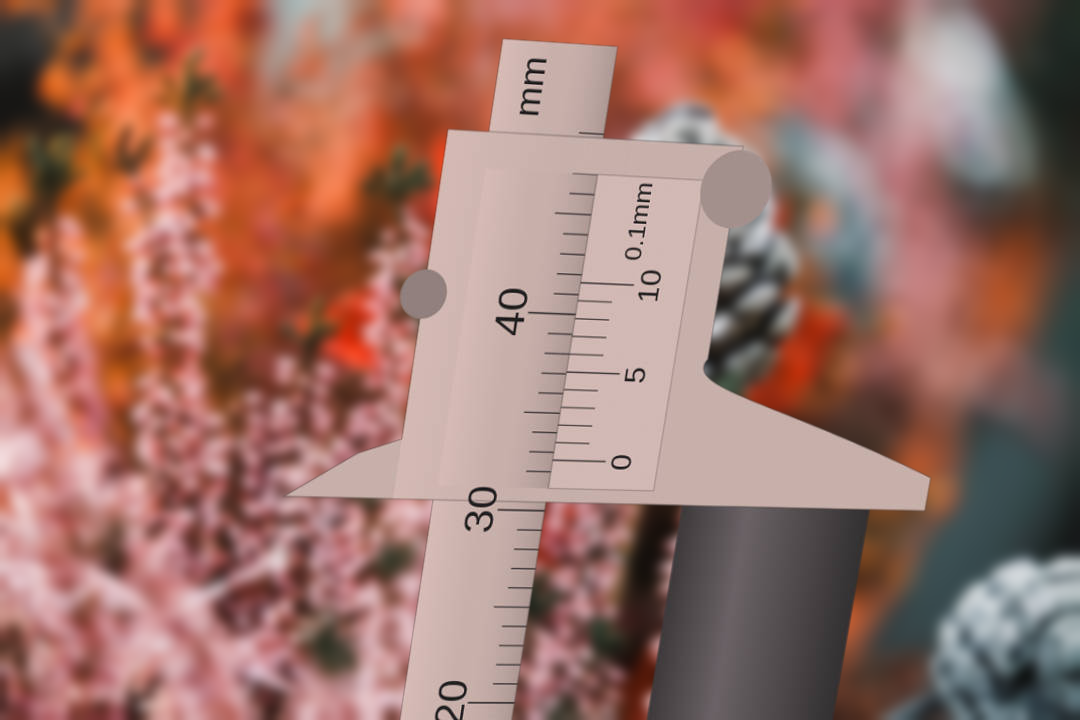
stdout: 32.6 mm
